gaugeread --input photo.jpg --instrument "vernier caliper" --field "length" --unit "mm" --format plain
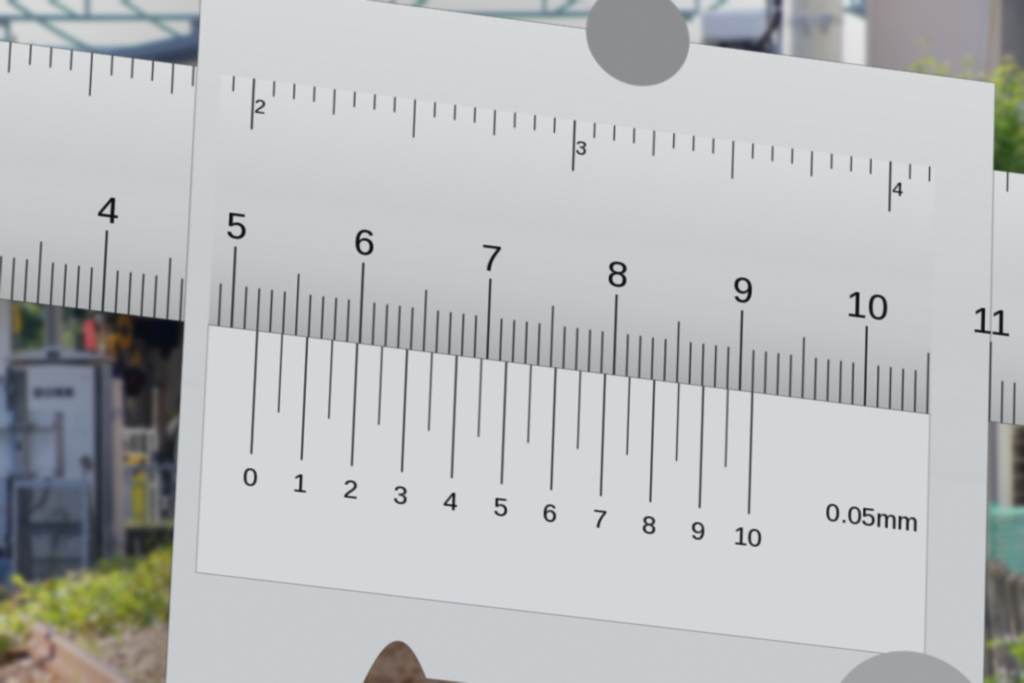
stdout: 52.0 mm
